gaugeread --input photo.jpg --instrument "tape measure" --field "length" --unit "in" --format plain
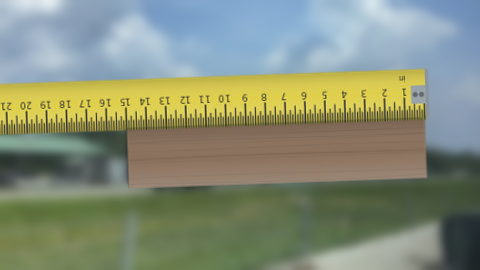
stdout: 15 in
